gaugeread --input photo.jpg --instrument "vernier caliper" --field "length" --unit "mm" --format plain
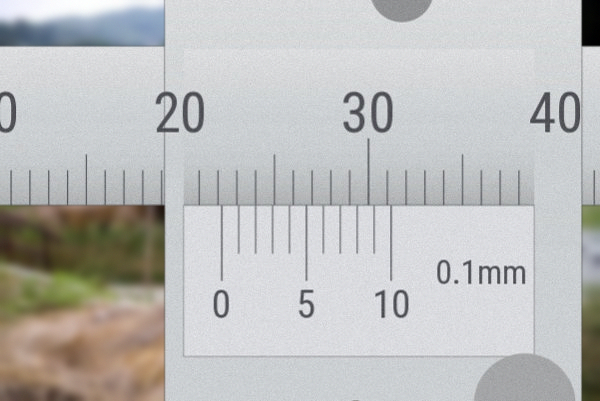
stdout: 22.2 mm
